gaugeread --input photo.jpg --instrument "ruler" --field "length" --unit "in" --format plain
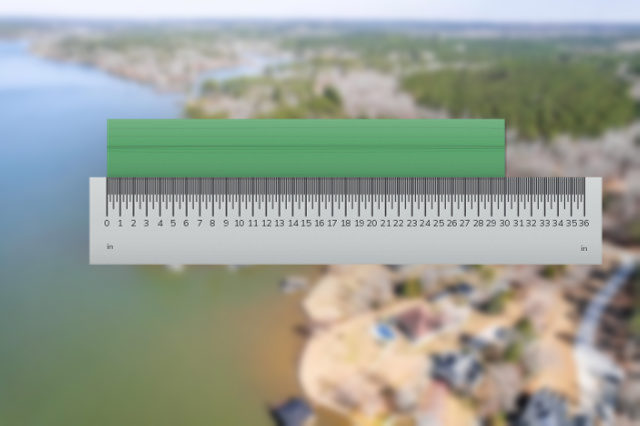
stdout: 30 in
